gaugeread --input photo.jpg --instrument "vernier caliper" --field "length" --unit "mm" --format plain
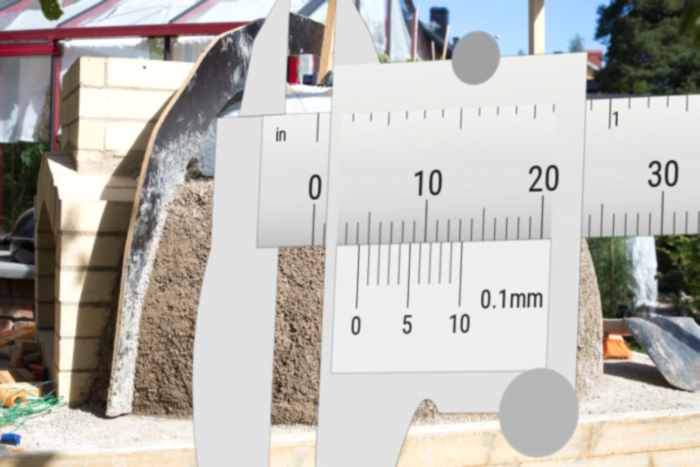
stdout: 4.2 mm
